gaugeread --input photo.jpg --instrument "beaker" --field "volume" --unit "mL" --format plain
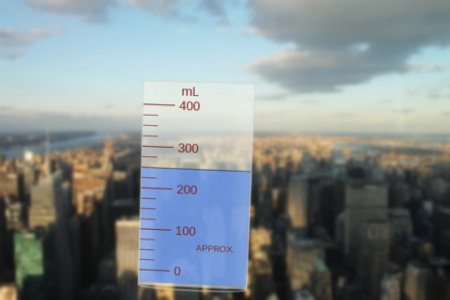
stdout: 250 mL
